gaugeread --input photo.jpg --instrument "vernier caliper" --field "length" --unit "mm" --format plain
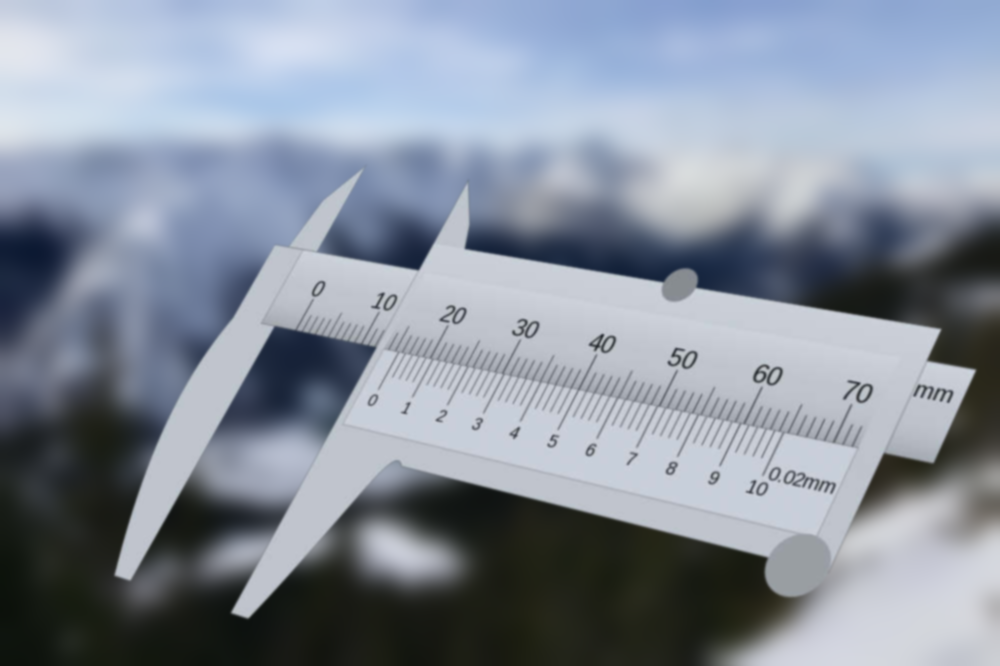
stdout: 15.5 mm
